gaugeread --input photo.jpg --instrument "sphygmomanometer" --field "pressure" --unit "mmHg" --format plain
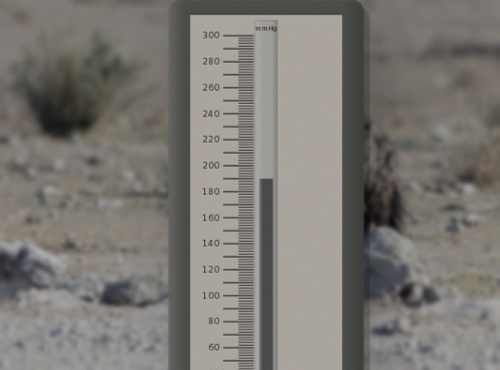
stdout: 190 mmHg
